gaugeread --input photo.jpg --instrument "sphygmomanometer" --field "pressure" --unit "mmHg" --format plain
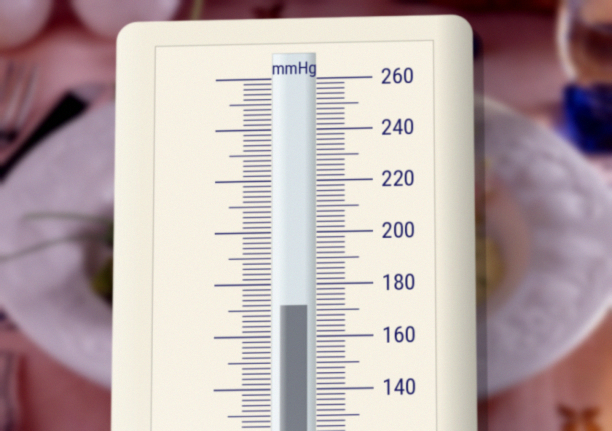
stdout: 172 mmHg
